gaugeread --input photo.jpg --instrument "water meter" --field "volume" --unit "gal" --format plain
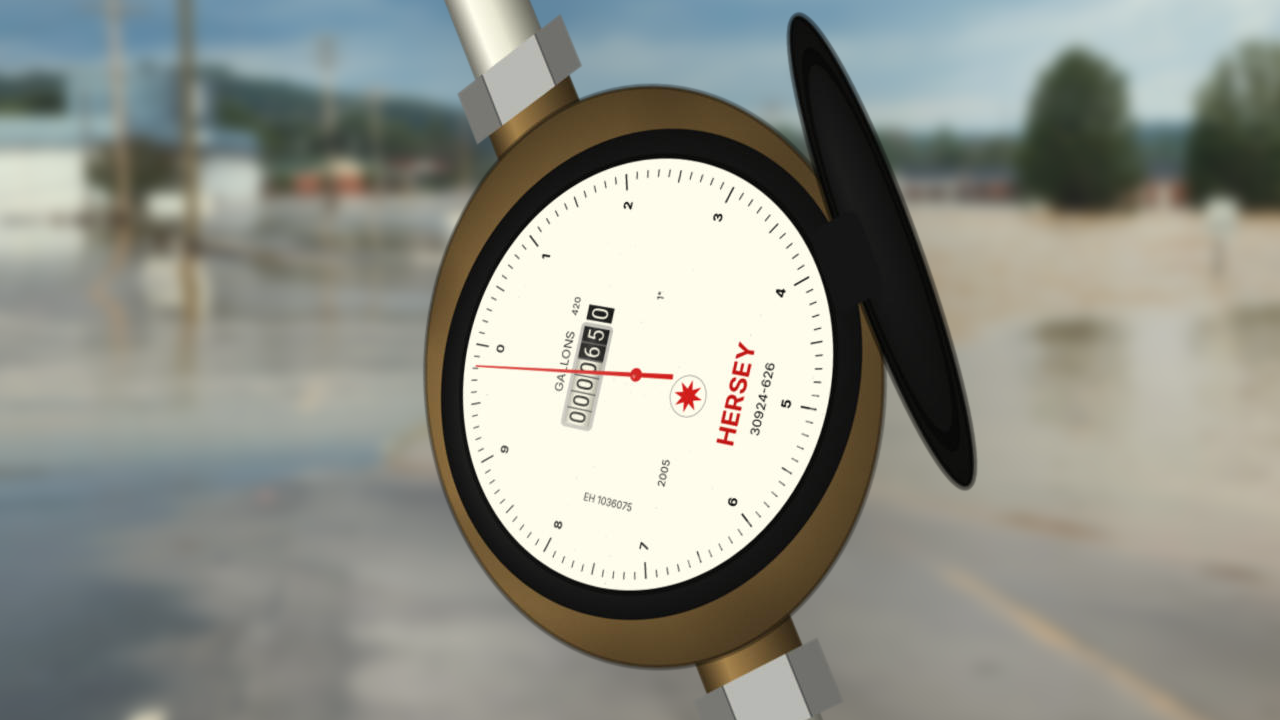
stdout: 649.8 gal
